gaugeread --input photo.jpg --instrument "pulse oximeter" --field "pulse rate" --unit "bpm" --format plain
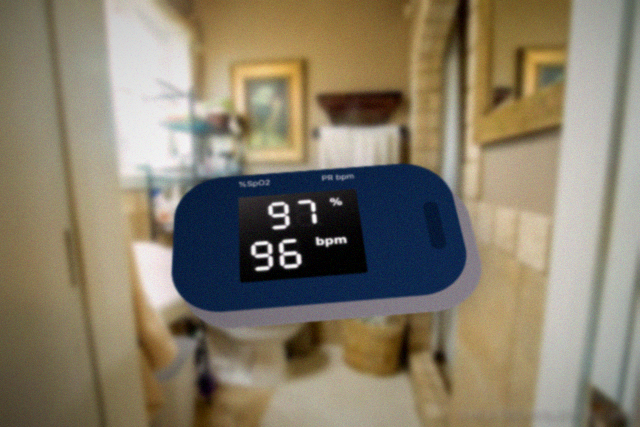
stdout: 96 bpm
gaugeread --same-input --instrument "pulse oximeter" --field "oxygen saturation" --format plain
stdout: 97 %
